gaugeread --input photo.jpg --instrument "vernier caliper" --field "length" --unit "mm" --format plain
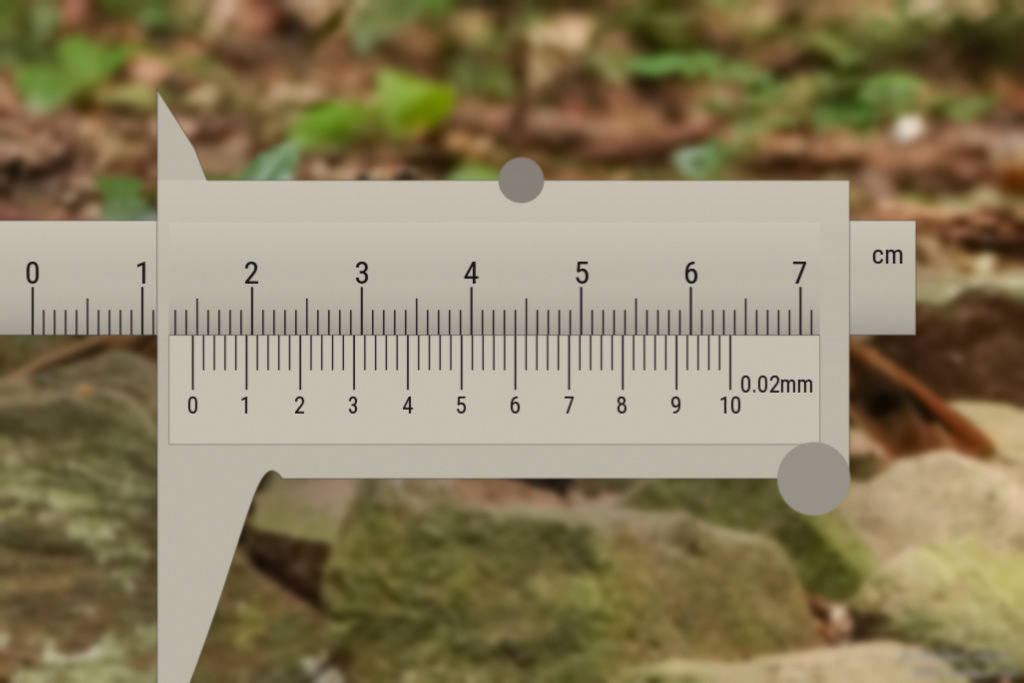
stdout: 14.6 mm
